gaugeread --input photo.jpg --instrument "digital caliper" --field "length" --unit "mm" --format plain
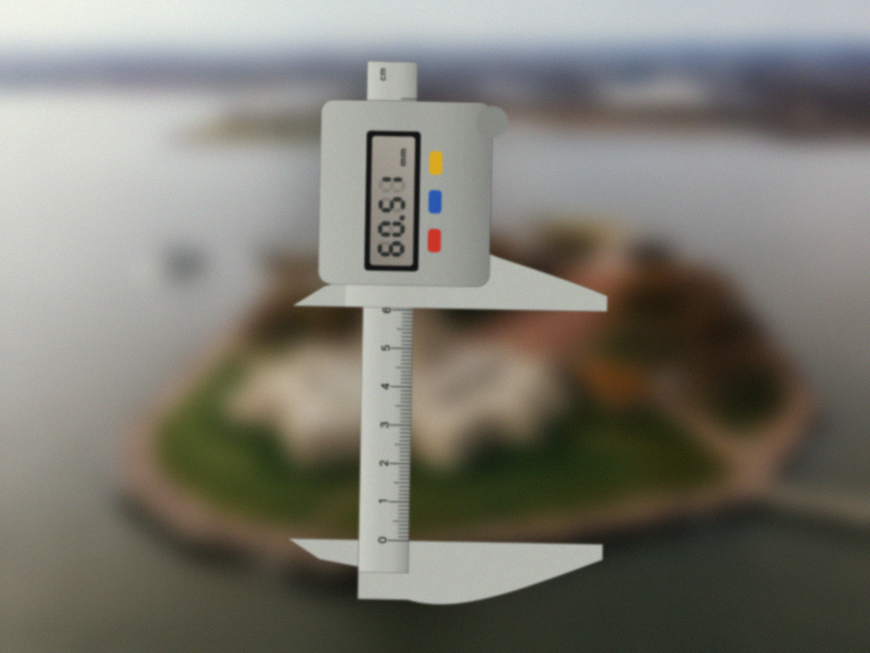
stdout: 60.51 mm
